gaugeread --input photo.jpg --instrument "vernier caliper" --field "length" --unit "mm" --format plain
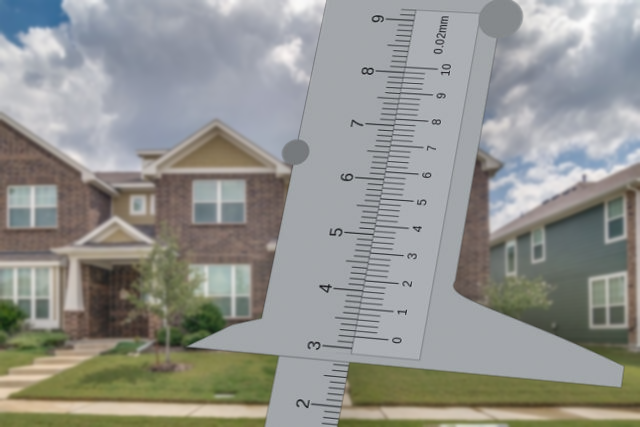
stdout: 32.0 mm
